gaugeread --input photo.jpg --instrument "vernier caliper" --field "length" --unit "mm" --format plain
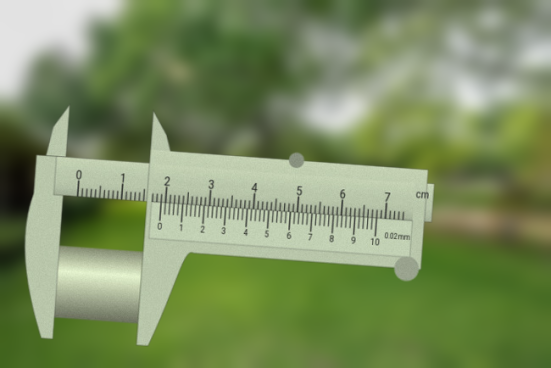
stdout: 19.0 mm
